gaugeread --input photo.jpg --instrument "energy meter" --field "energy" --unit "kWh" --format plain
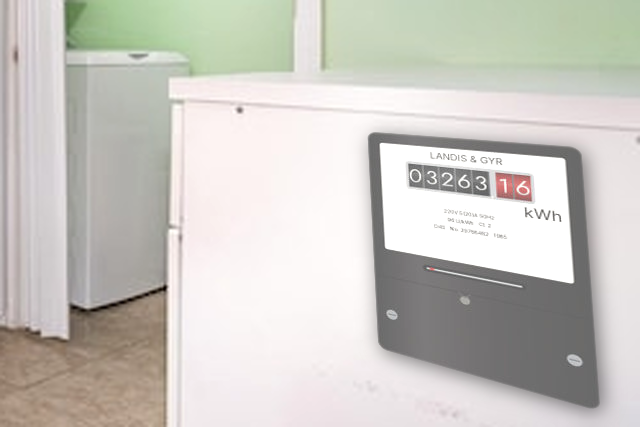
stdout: 3263.16 kWh
